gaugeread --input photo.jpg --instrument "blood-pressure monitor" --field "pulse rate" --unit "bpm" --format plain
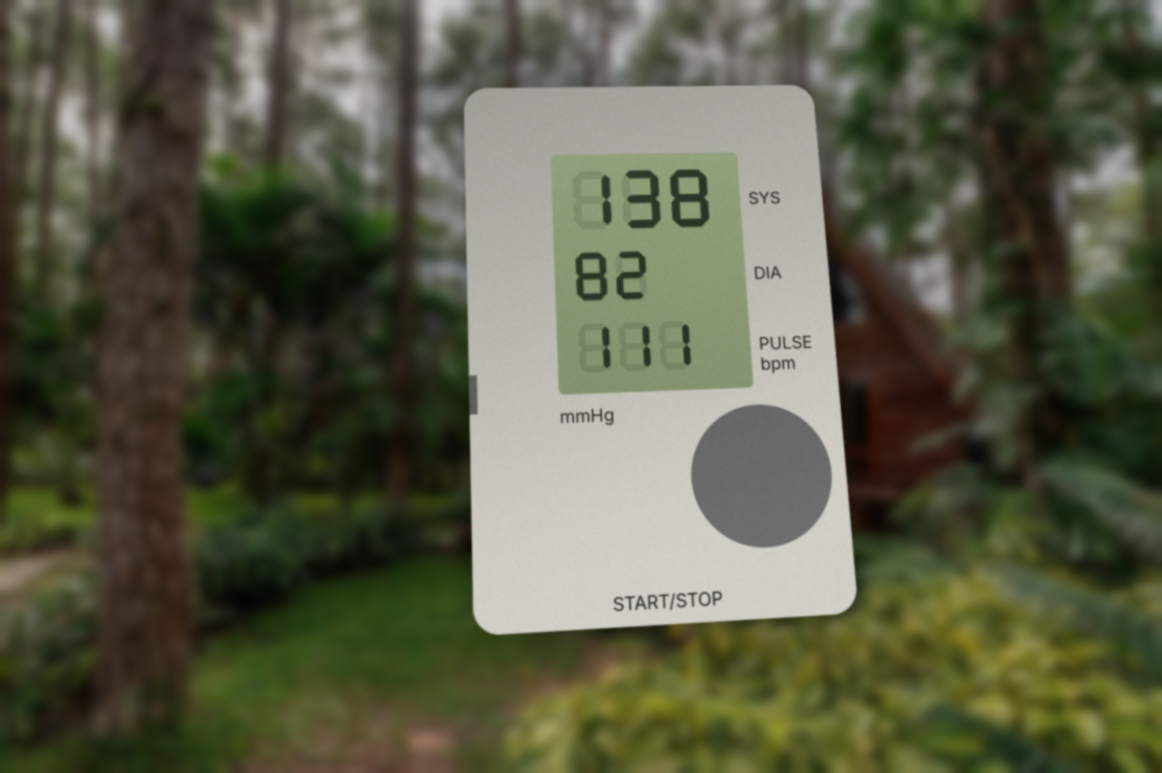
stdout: 111 bpm
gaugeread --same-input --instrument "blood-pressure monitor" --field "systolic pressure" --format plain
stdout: 138 mmHg
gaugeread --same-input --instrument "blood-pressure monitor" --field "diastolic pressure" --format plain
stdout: 82 mmHg
